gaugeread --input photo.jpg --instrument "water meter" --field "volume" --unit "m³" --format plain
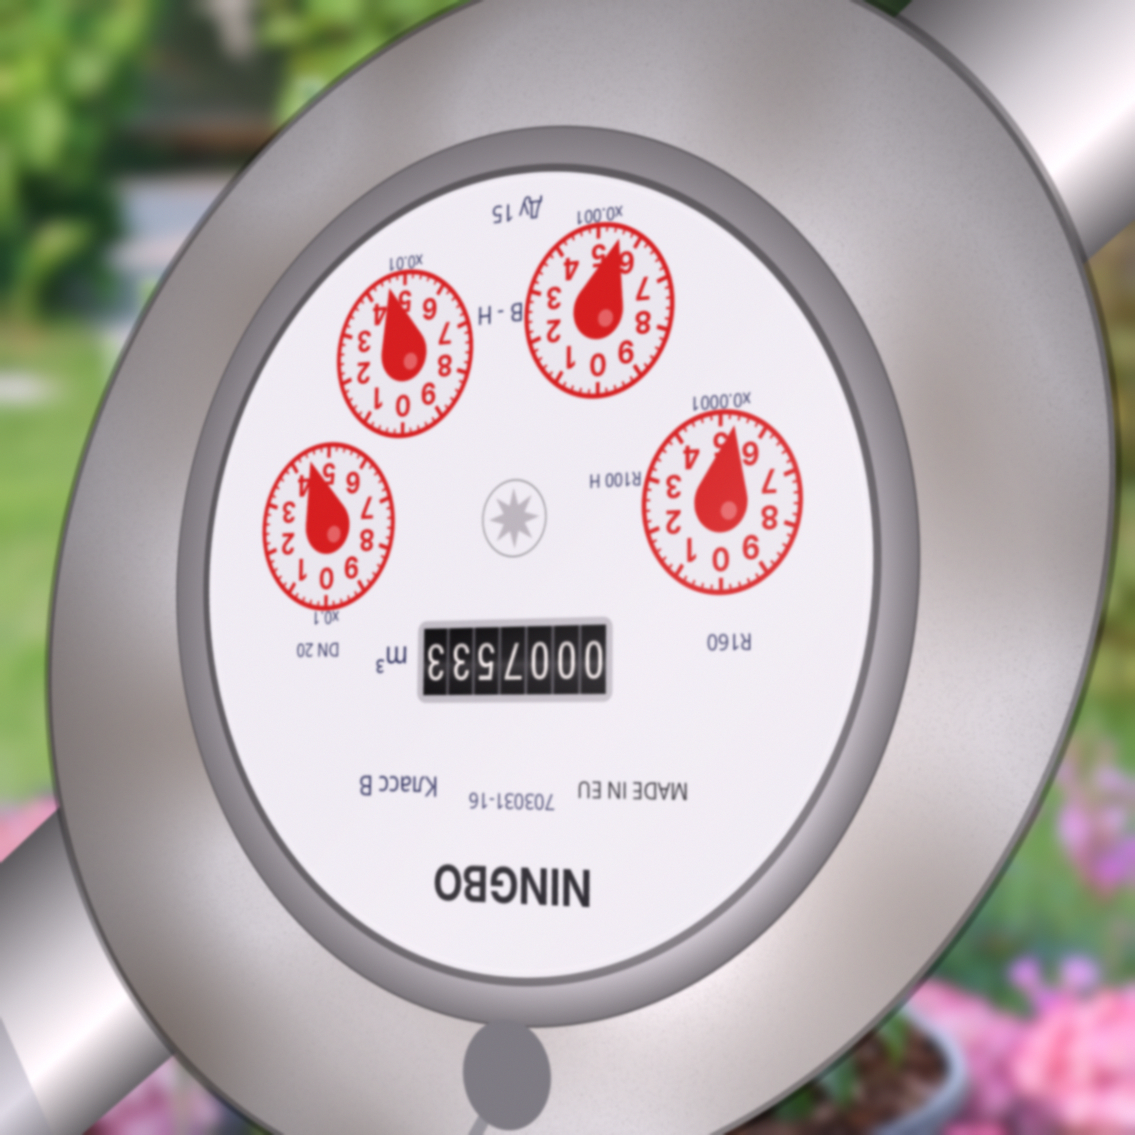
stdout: 7533.4455 m³
